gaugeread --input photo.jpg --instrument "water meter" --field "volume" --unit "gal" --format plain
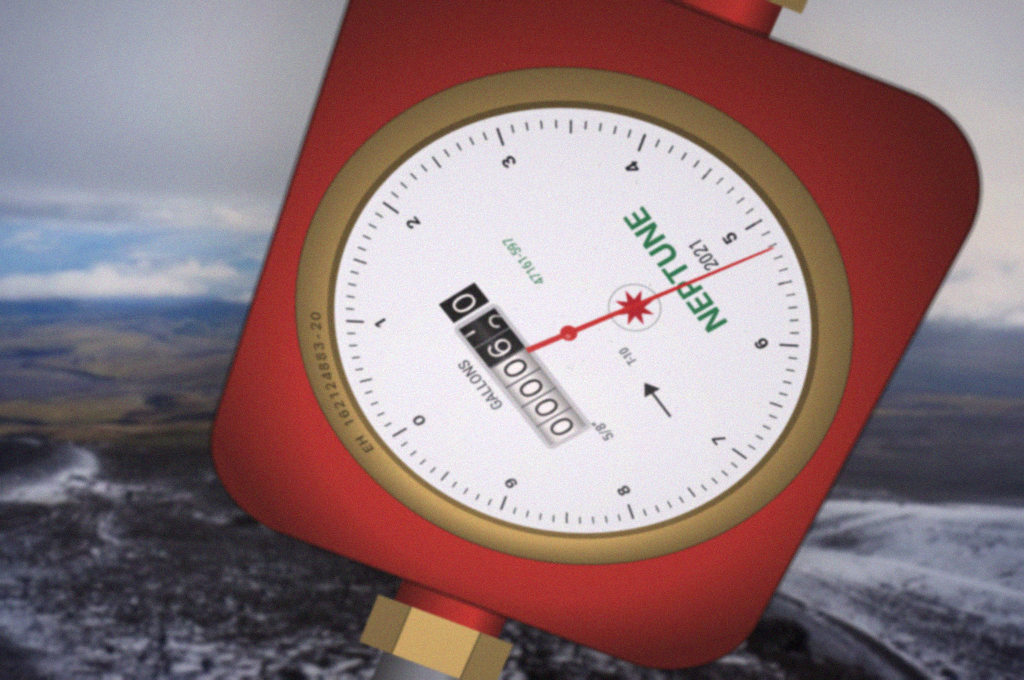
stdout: 615.2 gal
